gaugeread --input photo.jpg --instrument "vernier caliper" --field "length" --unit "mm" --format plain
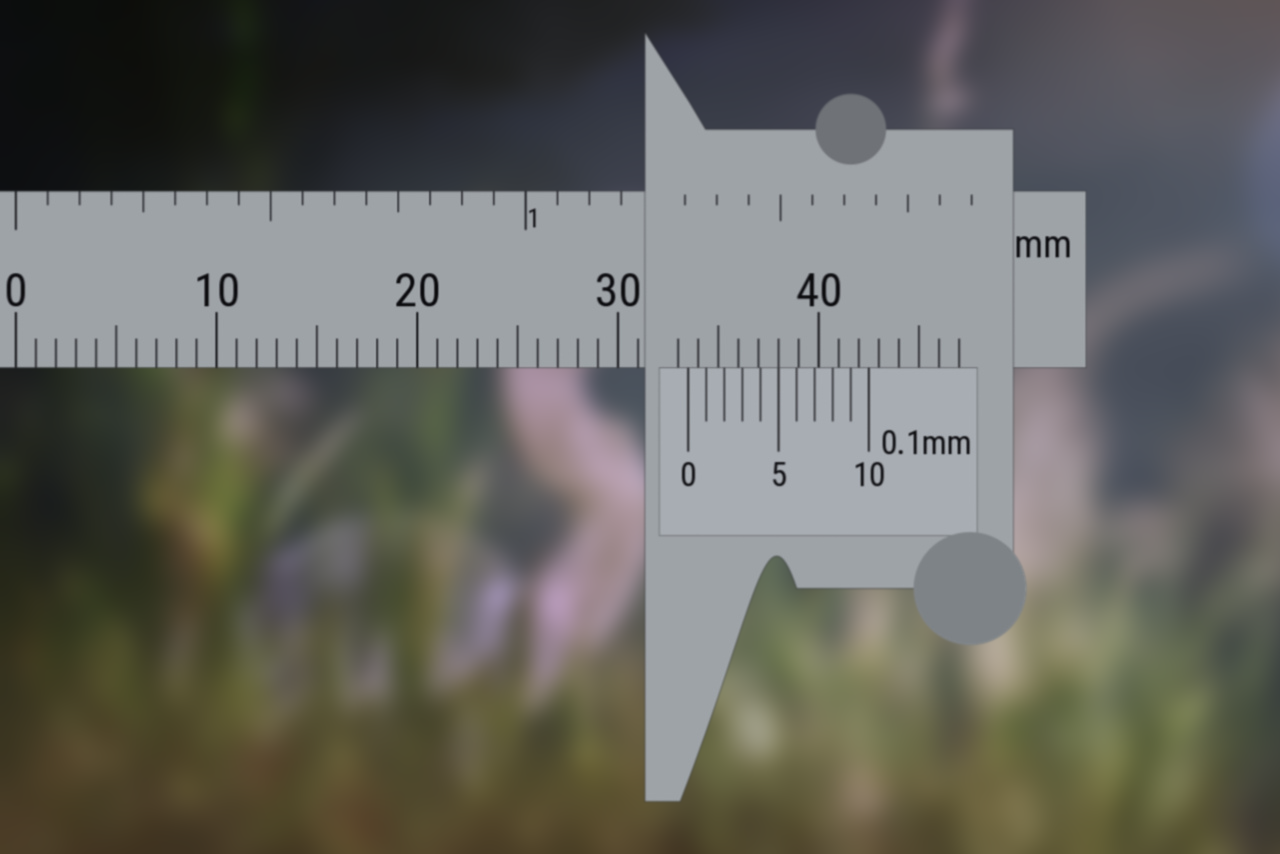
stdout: 33.5 mm
